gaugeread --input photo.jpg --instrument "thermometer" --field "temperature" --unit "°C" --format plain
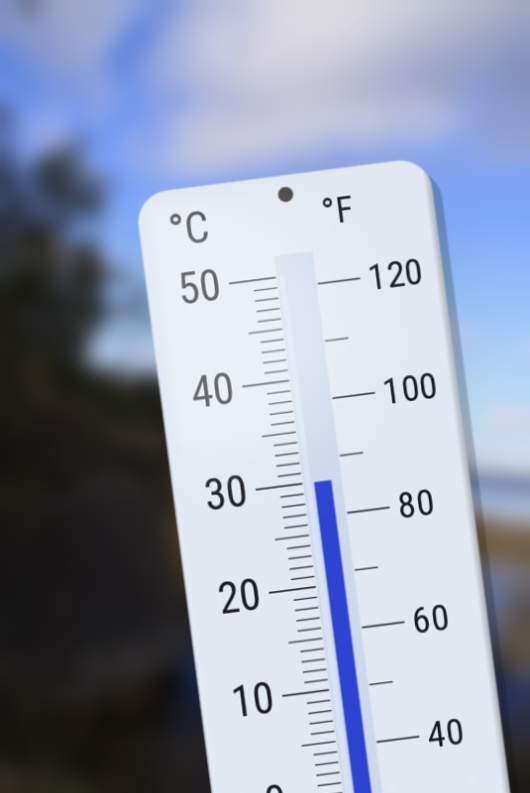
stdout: 30 °C
